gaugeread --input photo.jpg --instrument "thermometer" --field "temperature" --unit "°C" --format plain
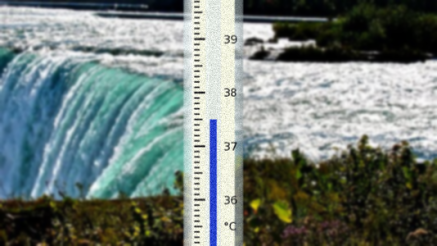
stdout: 37.5 °C
